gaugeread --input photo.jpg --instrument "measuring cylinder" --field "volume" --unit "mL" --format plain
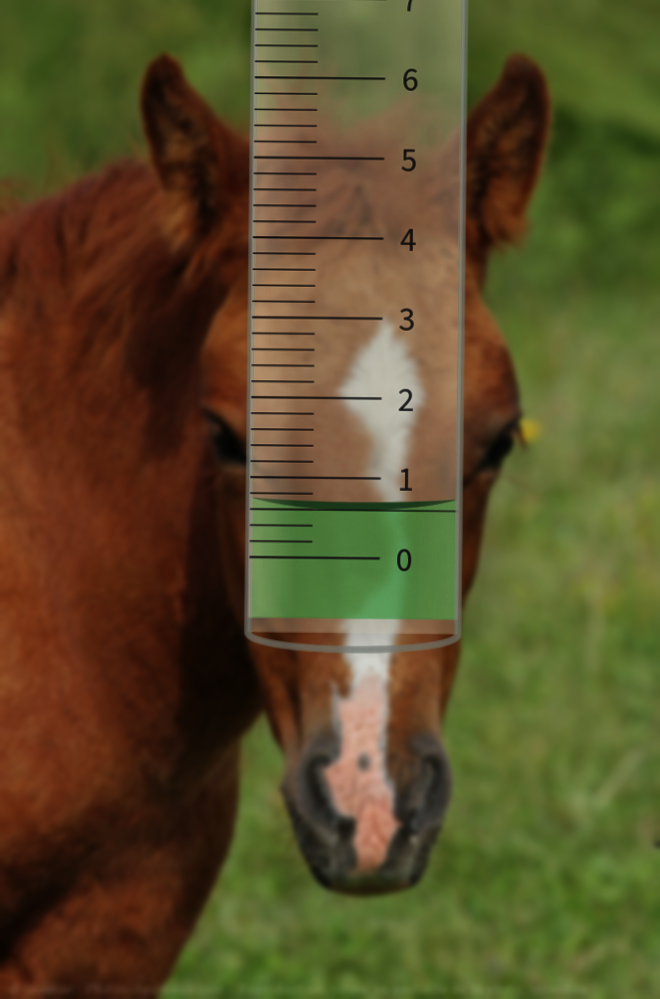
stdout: 0.6 mL
